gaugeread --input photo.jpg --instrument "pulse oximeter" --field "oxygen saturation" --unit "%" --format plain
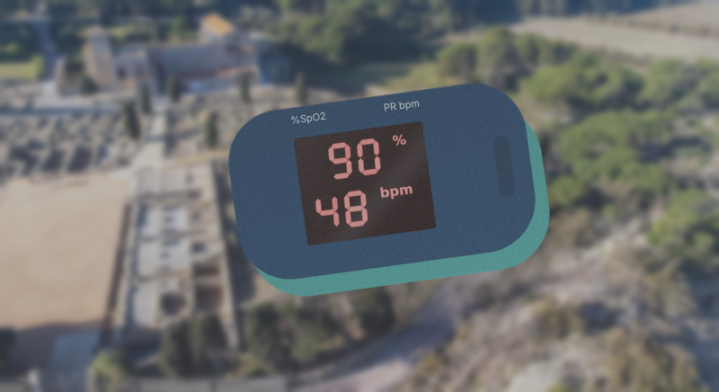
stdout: 90 %
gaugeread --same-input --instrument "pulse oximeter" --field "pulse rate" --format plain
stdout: 48 bpm
